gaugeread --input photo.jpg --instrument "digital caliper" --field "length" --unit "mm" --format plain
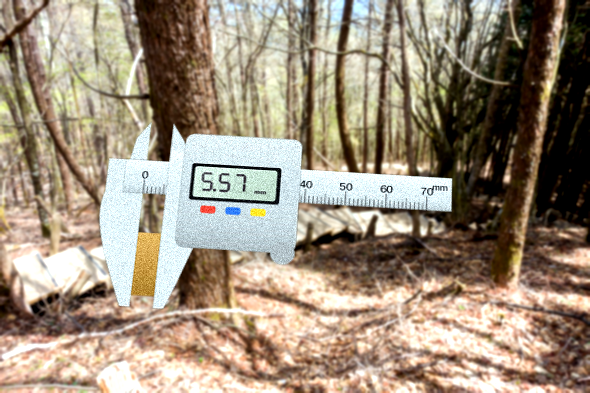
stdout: 5.57 mm
